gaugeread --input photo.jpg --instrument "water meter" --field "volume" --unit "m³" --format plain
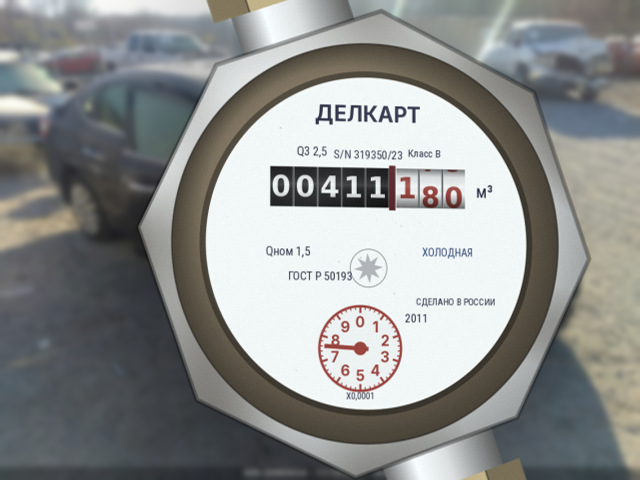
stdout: 411.1797 m³
